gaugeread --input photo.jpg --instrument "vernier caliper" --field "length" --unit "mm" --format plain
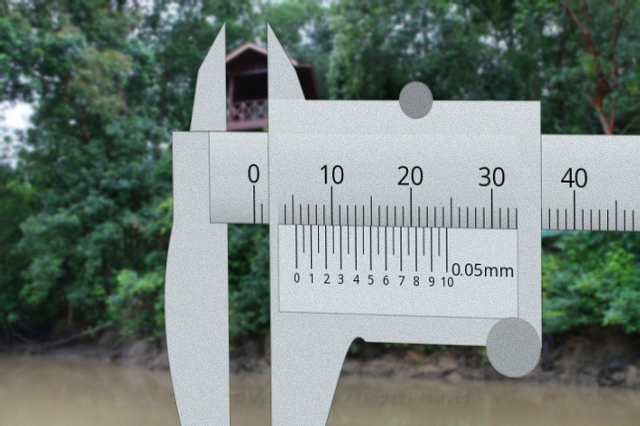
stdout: 5.4 mm
